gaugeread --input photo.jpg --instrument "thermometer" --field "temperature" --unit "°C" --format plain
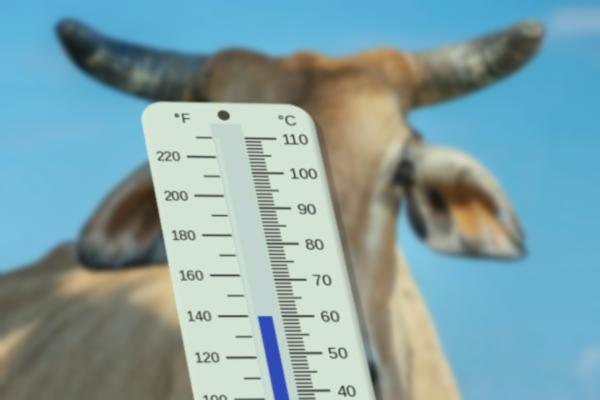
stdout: 60 °C
